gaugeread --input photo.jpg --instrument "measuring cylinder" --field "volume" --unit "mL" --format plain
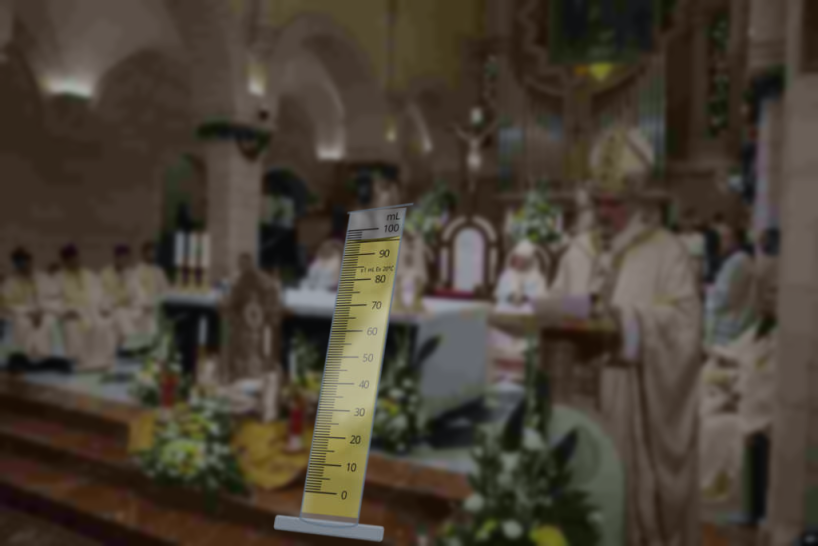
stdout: 95 mL
